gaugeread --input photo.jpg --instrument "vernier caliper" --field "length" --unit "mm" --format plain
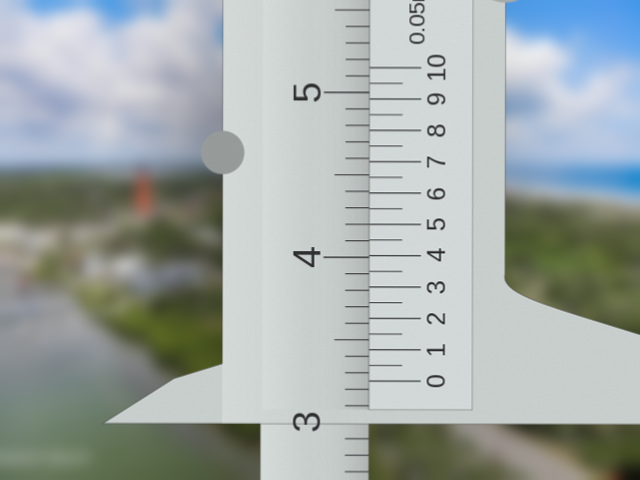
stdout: 32.5 mm
